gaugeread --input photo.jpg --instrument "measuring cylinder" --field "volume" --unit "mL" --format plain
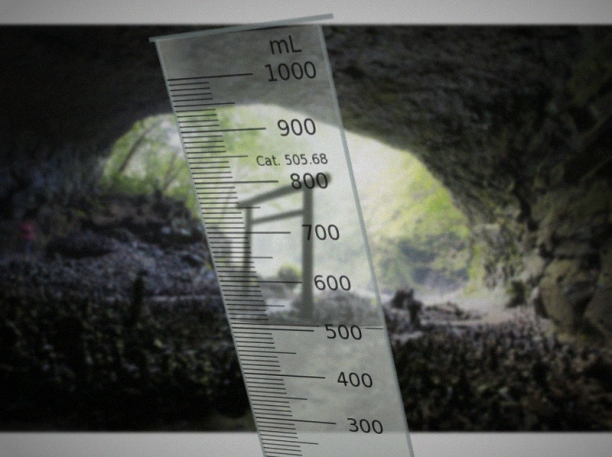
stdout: 510 mL
